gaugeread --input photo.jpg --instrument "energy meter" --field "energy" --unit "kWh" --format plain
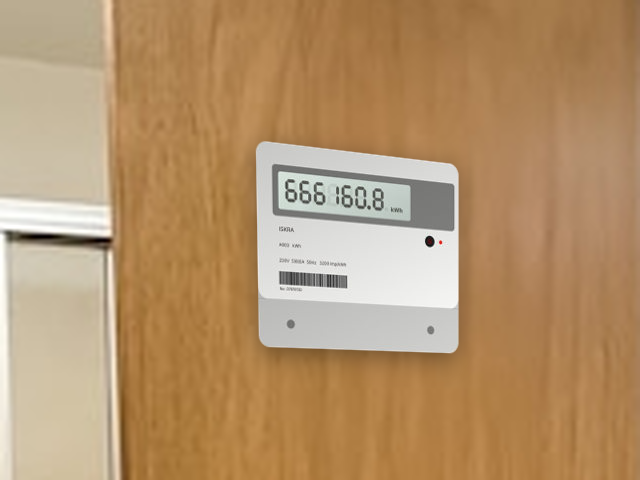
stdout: 666160.8 kWh
